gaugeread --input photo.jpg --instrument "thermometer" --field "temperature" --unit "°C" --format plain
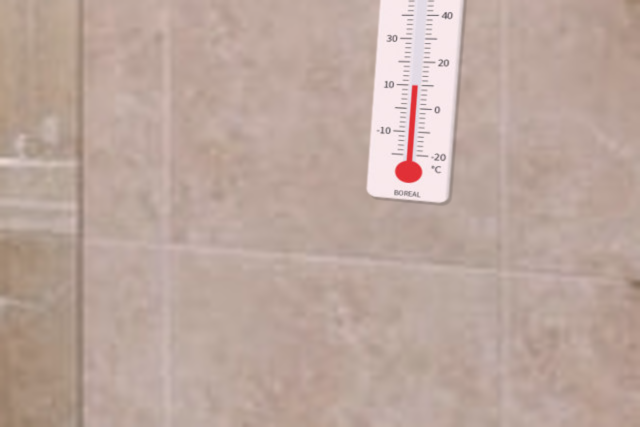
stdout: 10 °C
